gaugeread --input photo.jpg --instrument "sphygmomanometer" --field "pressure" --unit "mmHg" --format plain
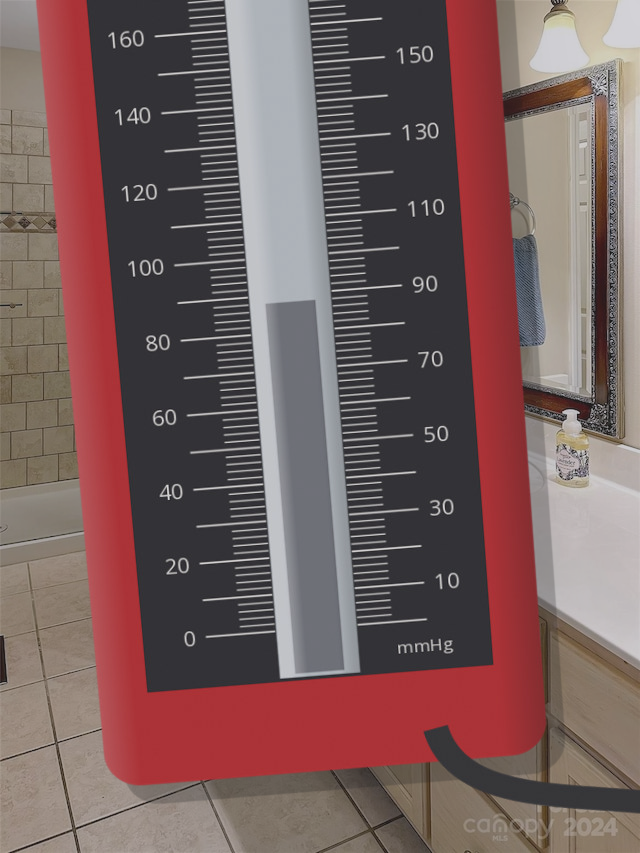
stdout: 88 mmHg
